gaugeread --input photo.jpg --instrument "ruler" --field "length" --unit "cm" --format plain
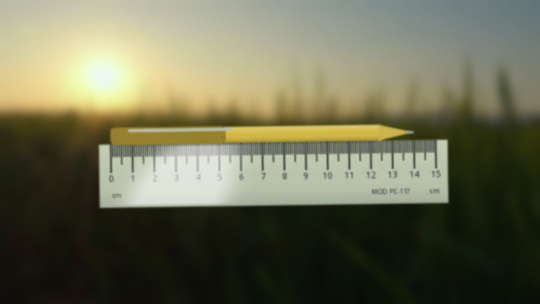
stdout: 14 cm
